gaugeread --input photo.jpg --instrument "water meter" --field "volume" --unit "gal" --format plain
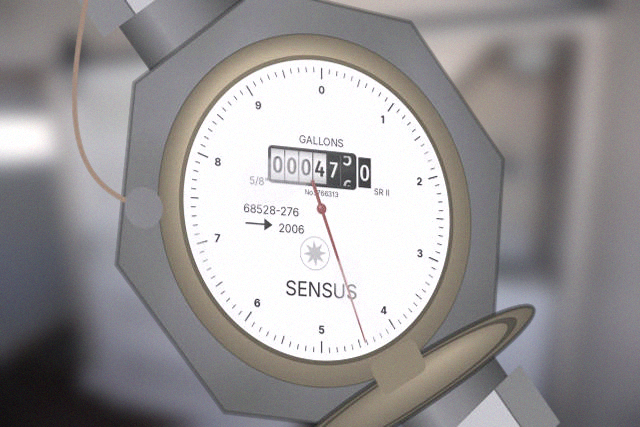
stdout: 4754.4 gal
